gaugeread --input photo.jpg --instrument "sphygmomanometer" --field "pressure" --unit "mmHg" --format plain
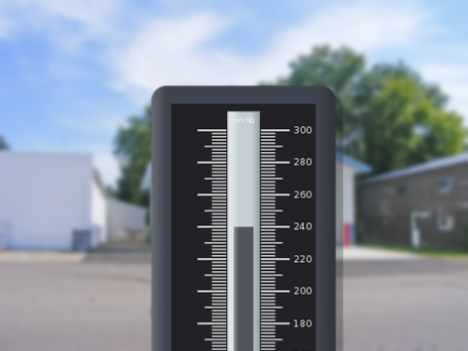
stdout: 240 mmHg
